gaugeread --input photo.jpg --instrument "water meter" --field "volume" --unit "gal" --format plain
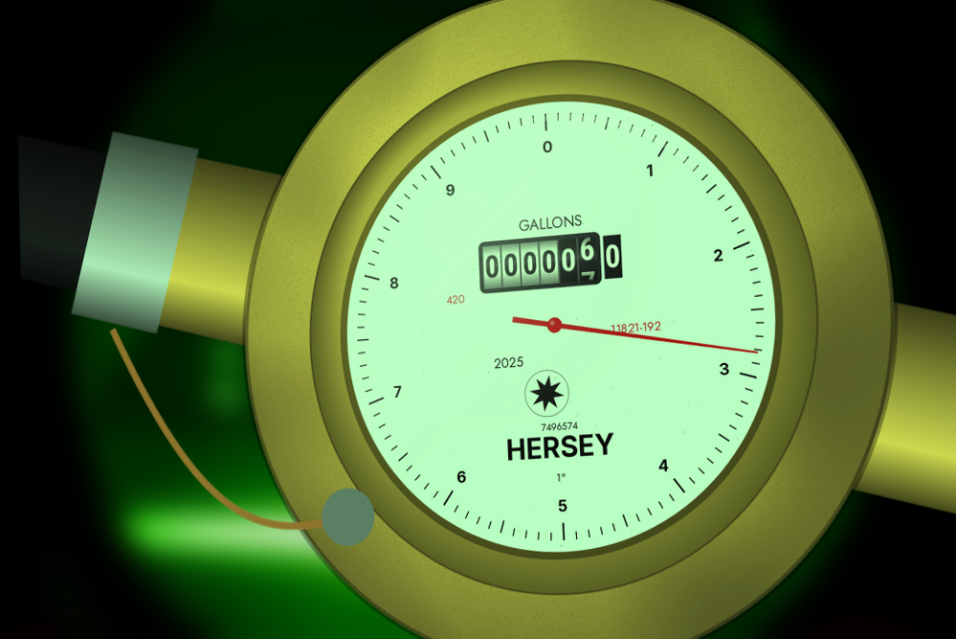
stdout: 62.8 gal
